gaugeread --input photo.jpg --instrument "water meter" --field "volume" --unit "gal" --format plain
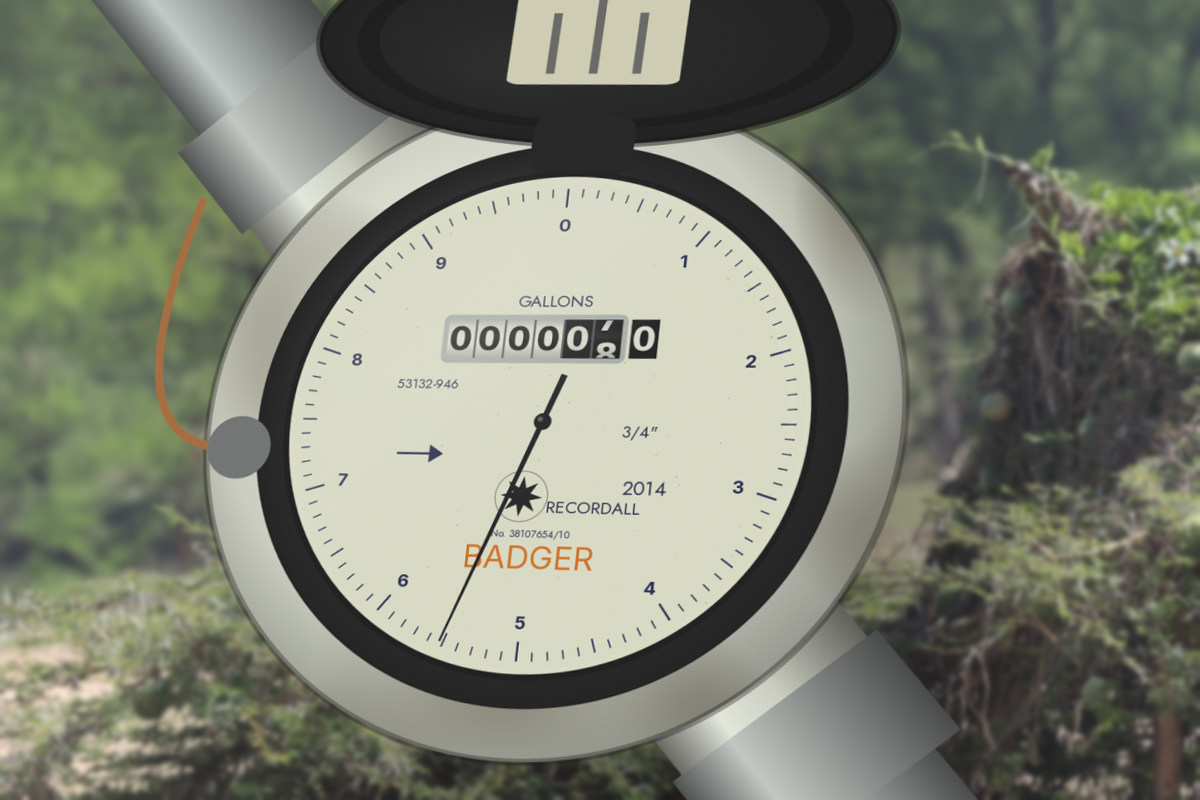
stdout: 75.5 gal
